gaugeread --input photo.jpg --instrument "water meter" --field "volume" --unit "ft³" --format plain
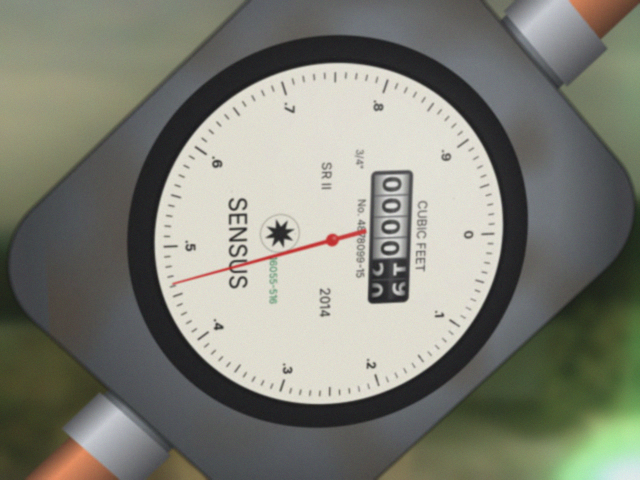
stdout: 19.46 ft³
